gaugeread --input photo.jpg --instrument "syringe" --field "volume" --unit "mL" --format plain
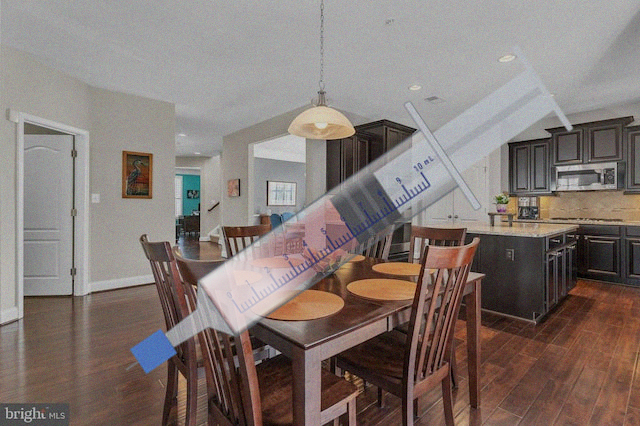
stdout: 6 mL
